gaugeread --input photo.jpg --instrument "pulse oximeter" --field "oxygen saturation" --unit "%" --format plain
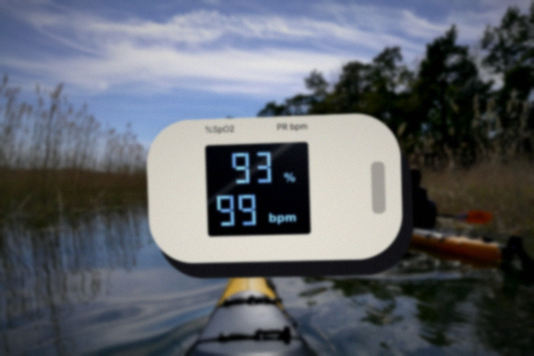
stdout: 93 %
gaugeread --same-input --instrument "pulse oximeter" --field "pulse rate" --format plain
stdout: 99 bpm
